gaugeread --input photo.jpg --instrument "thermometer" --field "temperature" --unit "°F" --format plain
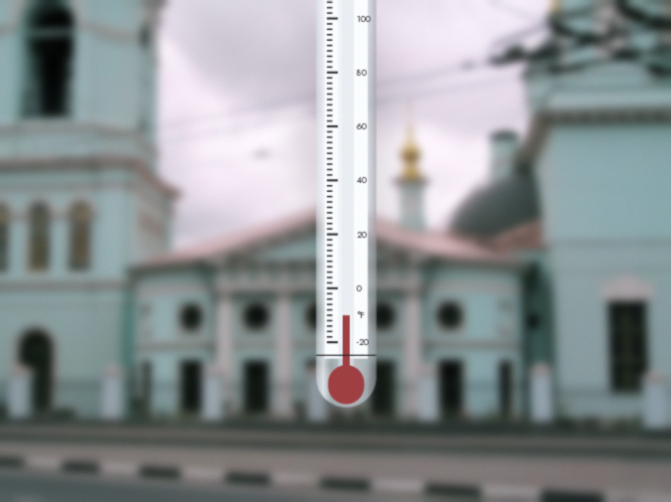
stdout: -10 °F
